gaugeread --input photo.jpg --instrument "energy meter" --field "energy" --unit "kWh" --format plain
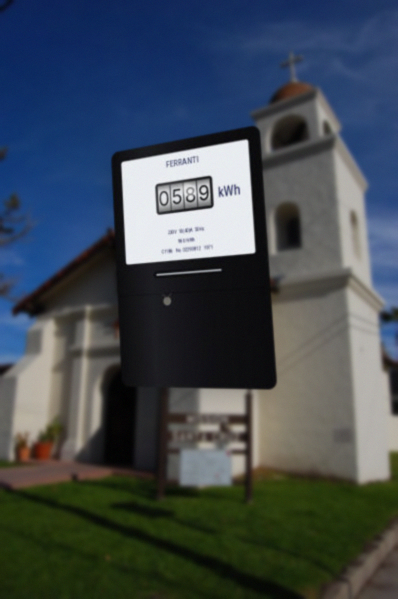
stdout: 589 kWh
